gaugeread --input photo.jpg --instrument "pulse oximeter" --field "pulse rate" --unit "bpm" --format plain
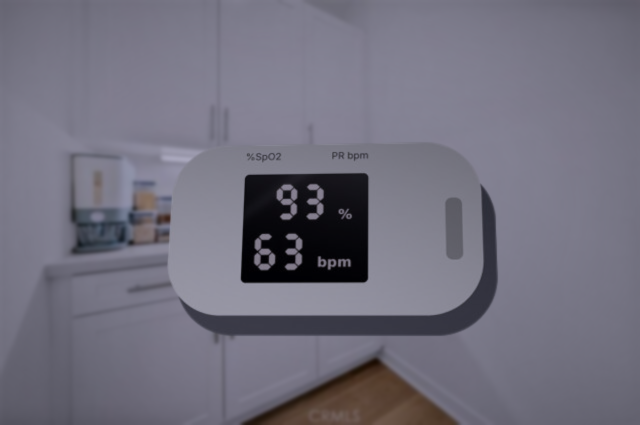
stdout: 63 bpm
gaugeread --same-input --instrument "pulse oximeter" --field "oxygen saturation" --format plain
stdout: 93 %
